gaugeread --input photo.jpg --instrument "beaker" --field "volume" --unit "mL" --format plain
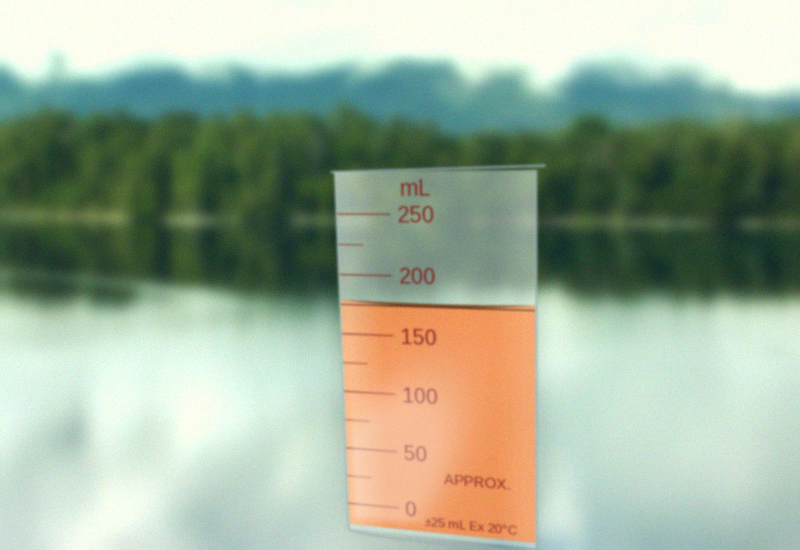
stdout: 175 mL
